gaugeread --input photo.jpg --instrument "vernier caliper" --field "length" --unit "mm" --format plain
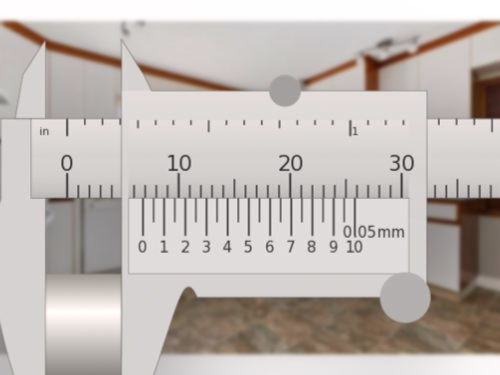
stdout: 6.8 mm
